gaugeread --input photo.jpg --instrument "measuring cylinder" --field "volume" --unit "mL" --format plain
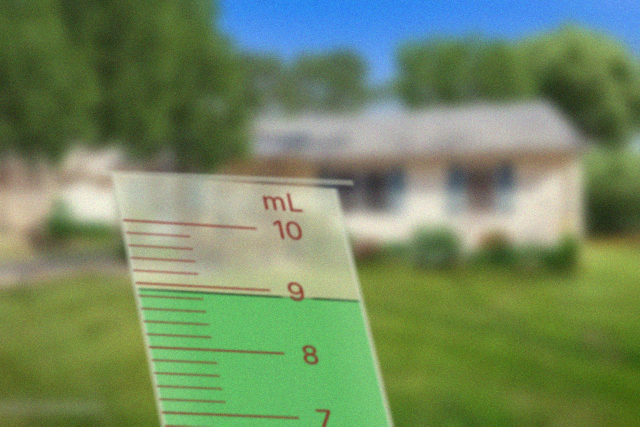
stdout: 8.9 mL
